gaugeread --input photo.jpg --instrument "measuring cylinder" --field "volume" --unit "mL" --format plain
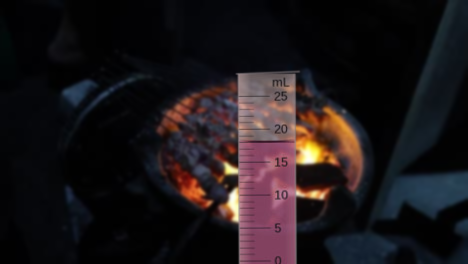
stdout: 18 mL
